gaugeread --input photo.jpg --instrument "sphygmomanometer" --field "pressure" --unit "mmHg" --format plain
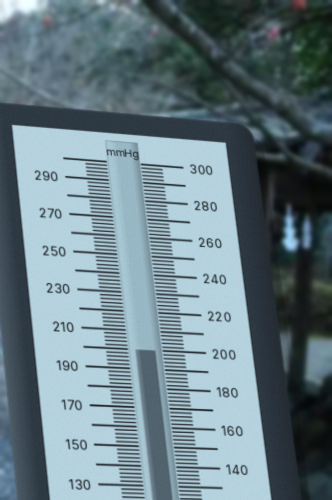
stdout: 200 mmHg
